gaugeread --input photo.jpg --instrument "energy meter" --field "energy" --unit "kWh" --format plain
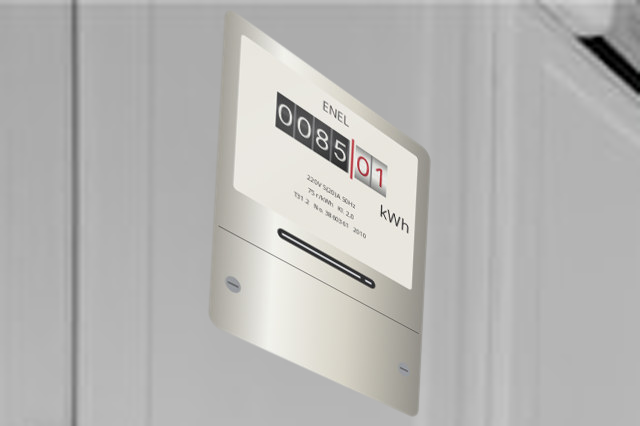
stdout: 85.01 kWh
